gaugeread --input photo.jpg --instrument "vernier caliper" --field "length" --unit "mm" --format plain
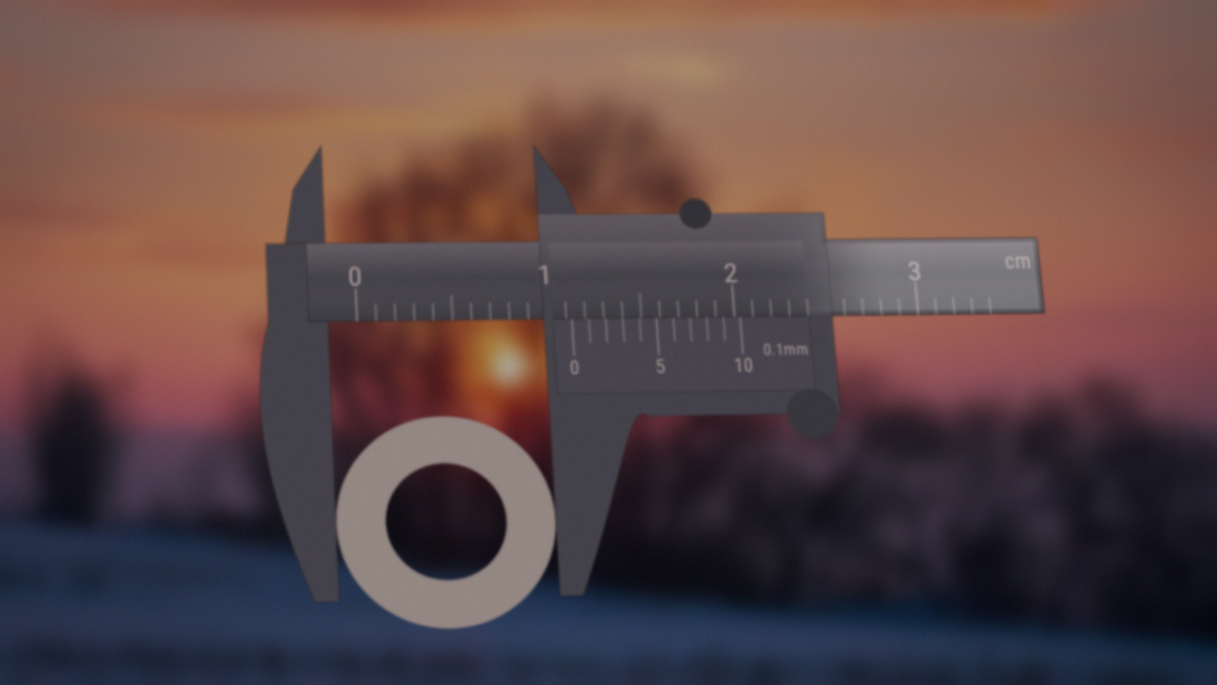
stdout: 11.3 mm
